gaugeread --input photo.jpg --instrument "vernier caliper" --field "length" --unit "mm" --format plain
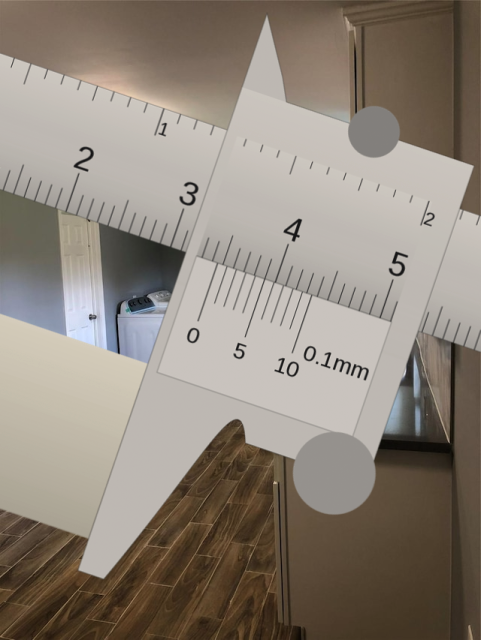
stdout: 34.5 mm
